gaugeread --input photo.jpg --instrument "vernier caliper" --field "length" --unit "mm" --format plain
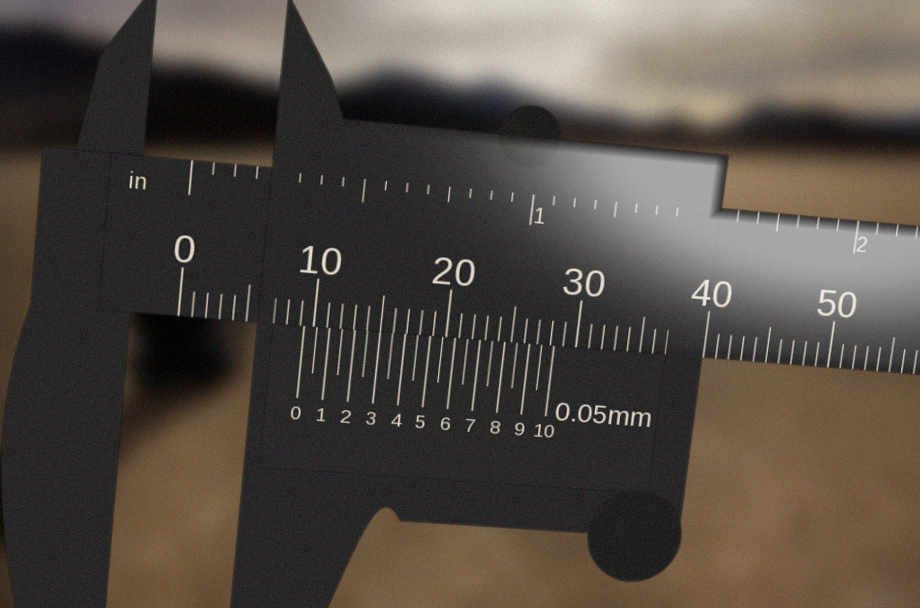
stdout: 9.3 mm
